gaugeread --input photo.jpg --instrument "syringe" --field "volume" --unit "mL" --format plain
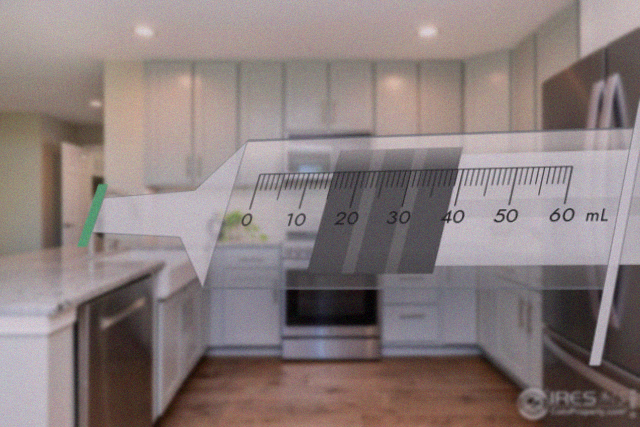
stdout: 15 mL
